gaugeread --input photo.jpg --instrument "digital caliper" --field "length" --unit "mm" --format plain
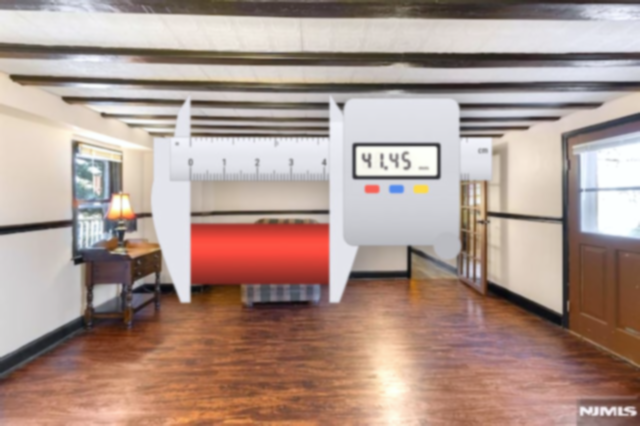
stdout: 41.45 mm
